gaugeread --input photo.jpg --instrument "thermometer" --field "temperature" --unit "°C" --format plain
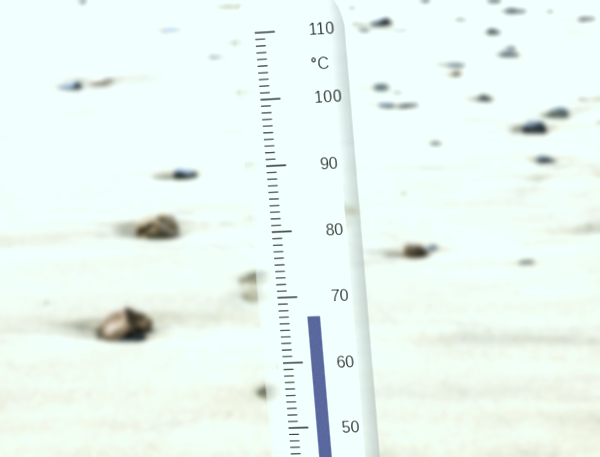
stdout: 67 °C
